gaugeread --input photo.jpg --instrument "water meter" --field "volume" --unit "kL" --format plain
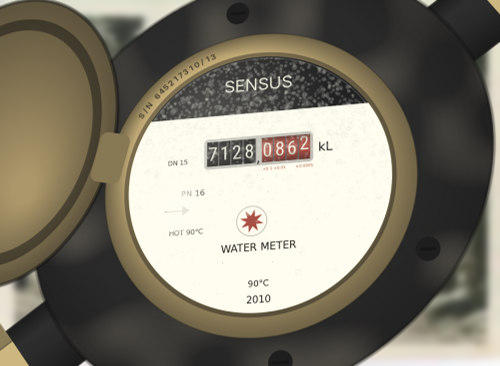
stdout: 7128.0862 kL
